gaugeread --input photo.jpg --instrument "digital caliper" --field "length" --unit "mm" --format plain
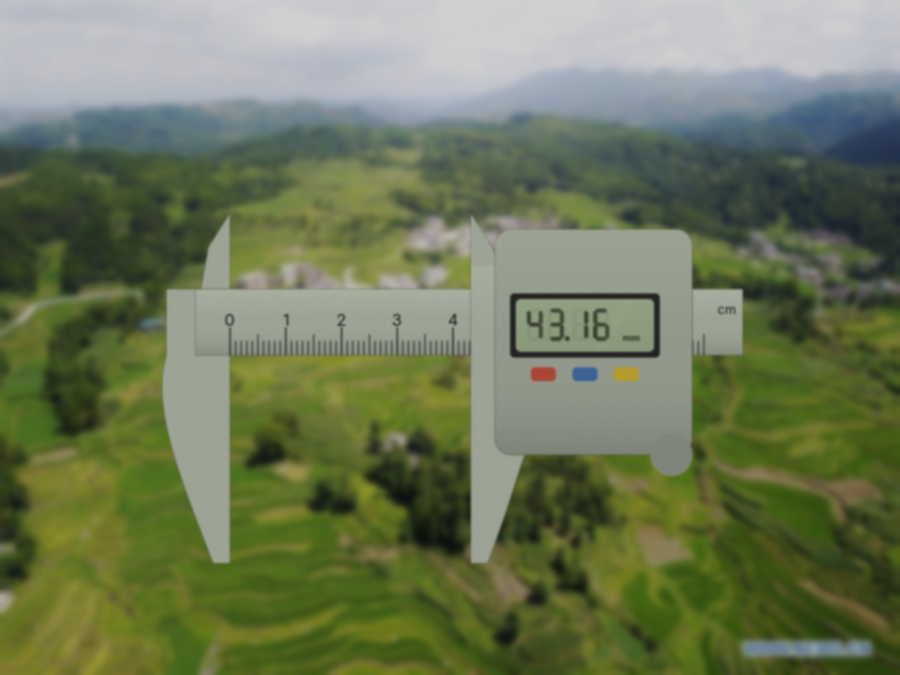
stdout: 43.16 mm
